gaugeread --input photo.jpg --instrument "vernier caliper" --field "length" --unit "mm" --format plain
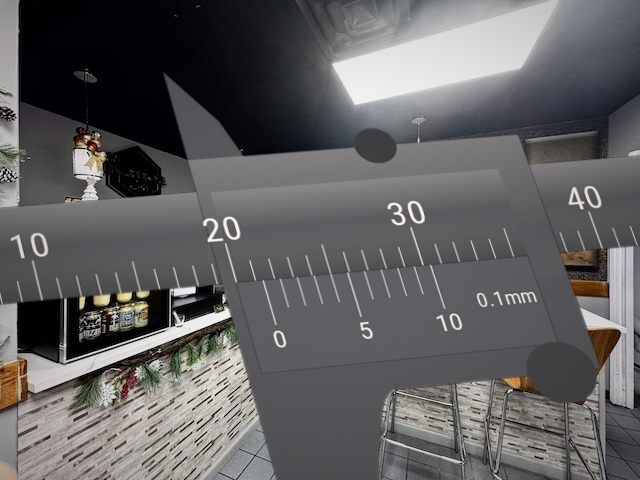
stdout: 21.4 mm
